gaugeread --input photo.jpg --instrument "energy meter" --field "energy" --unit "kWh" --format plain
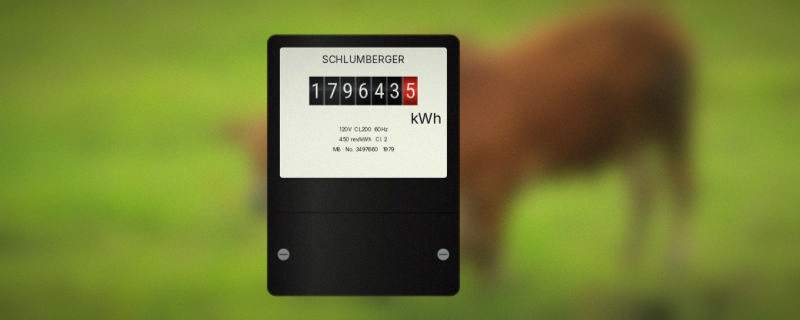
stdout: 179643.5 kWh
